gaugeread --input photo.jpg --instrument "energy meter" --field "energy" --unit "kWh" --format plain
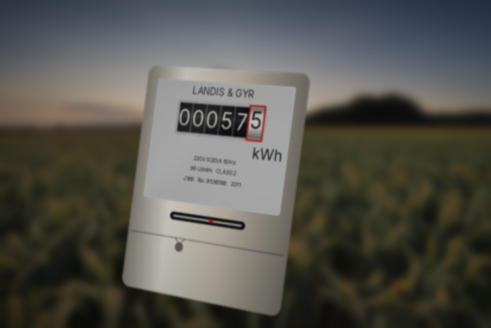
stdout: 57.5 kWh
